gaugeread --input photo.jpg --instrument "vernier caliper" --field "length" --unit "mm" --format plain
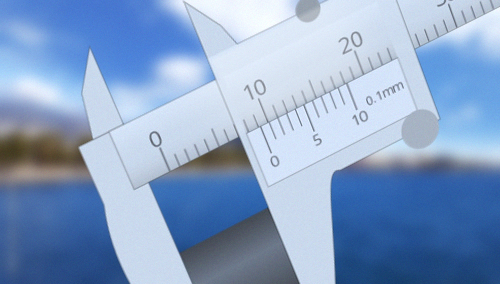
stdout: 9.2 mm
